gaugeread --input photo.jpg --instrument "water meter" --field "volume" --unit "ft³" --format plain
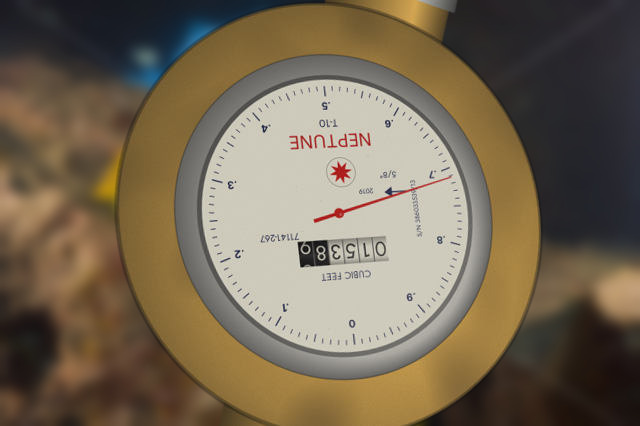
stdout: 15388.71 ft³
